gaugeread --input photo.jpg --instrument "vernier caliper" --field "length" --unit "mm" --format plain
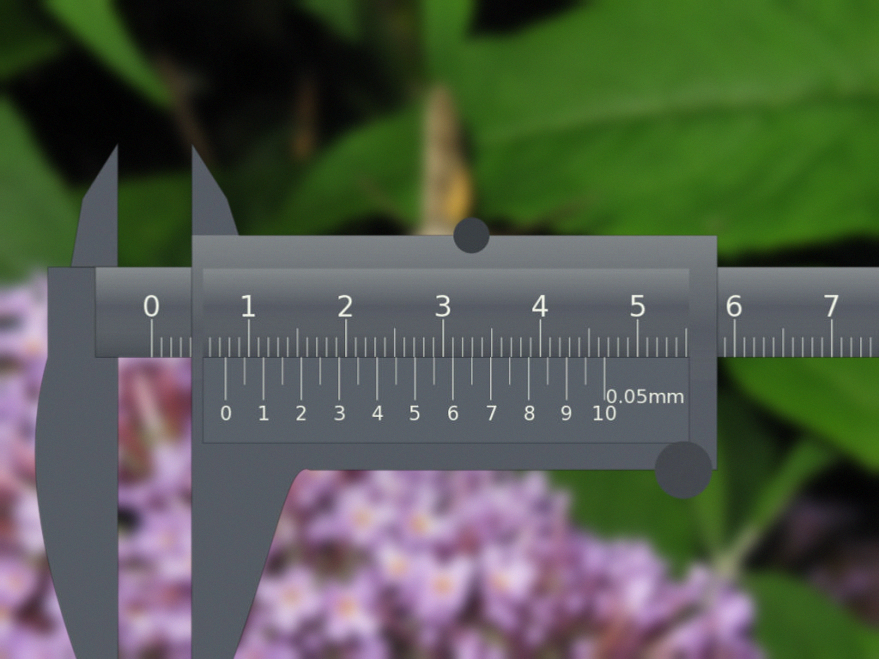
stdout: 7.6 mm
